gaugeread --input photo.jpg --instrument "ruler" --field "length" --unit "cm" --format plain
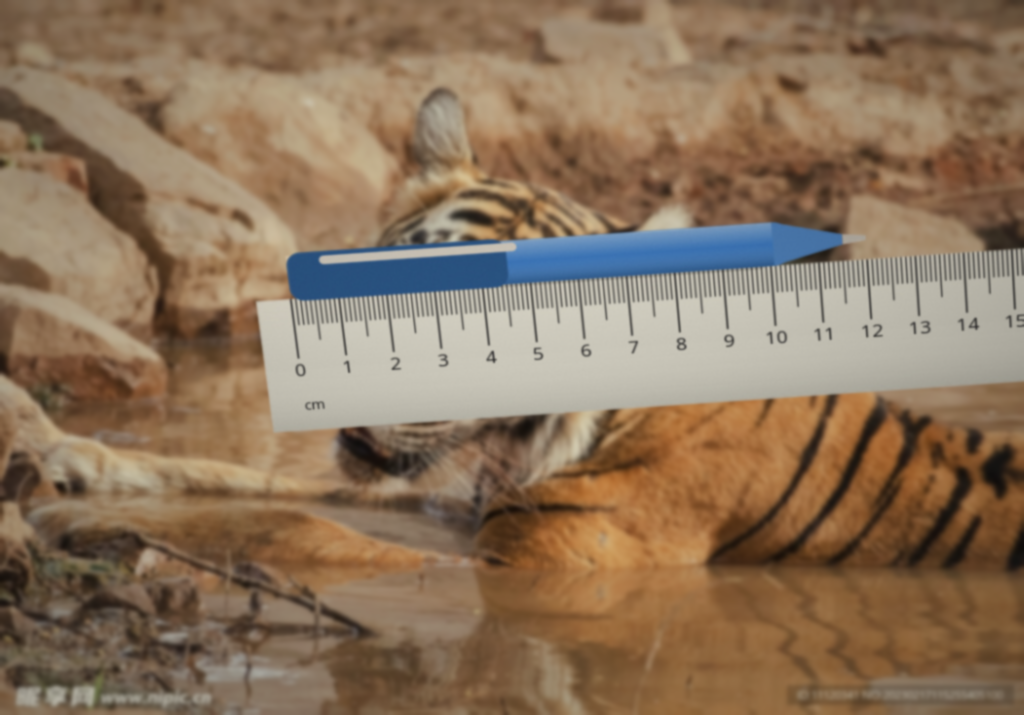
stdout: 12 cm
